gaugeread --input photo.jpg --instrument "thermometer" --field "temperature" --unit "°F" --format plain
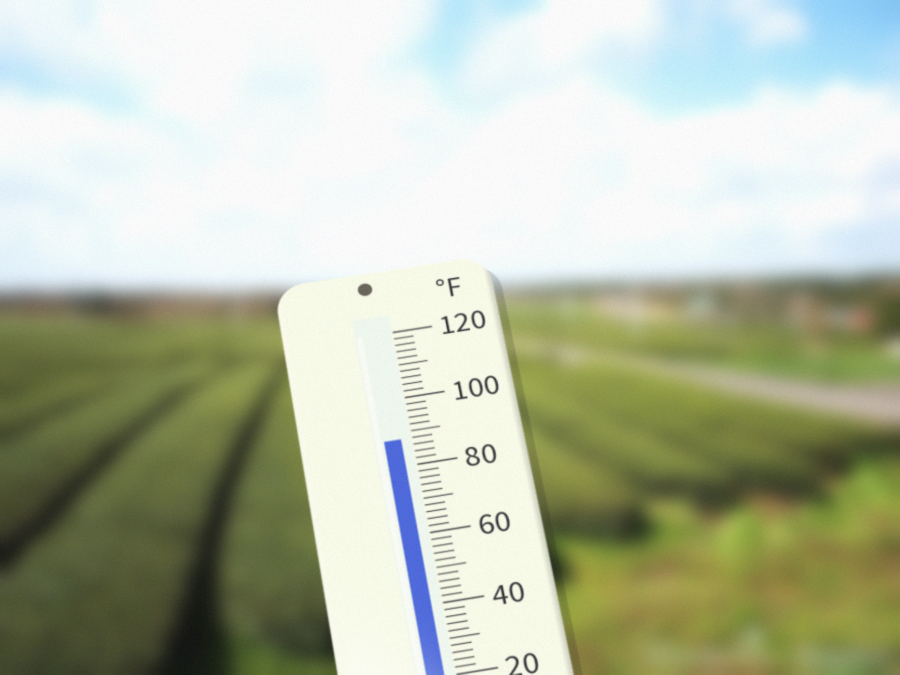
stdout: 88 °F
